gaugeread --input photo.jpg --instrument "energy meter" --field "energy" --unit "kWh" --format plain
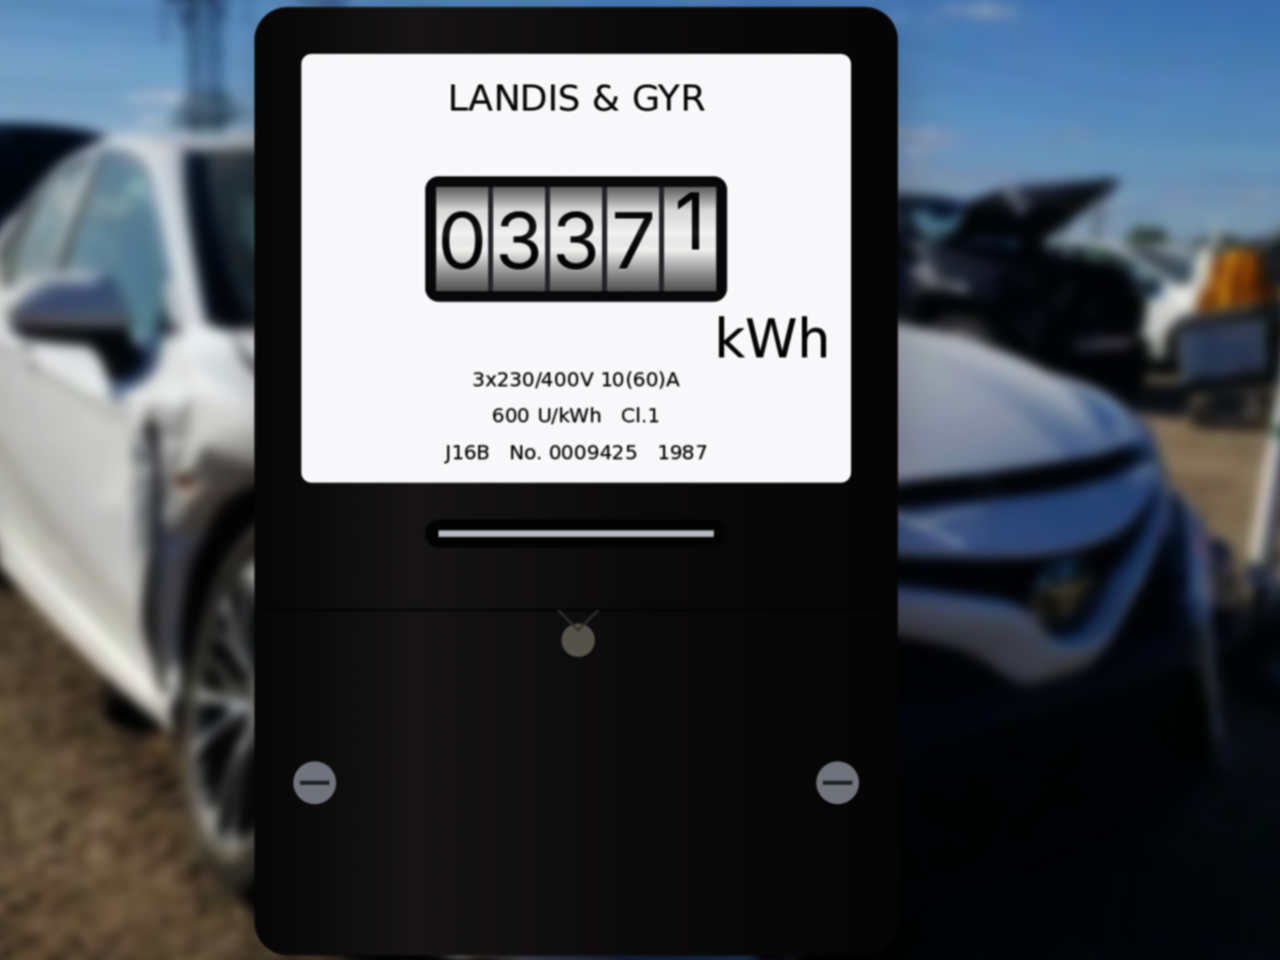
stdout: 3371 kWh
